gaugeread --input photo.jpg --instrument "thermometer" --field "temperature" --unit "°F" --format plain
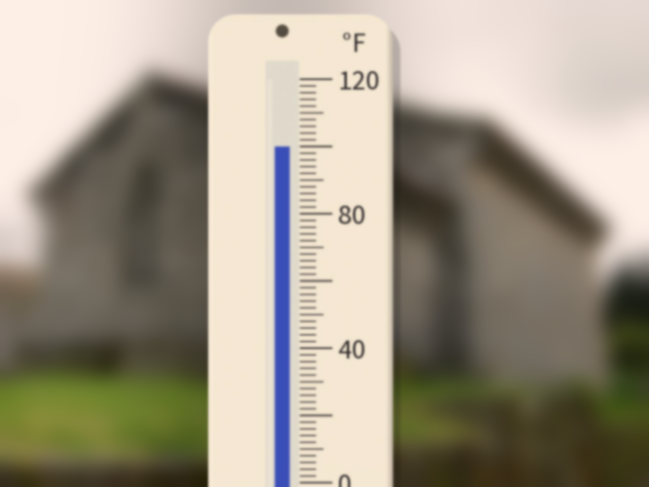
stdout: 100 °F
